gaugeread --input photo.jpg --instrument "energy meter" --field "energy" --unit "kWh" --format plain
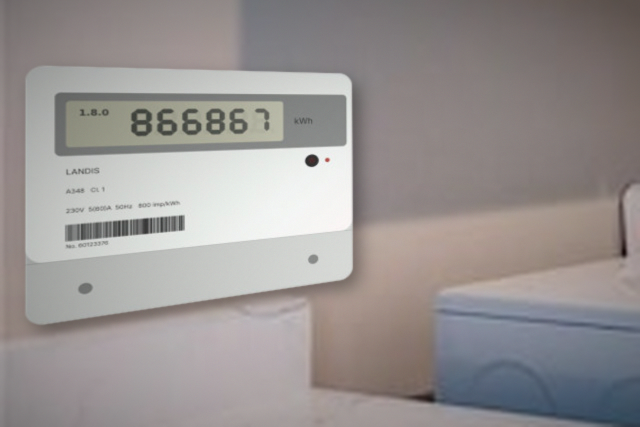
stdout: 866867 kWh
